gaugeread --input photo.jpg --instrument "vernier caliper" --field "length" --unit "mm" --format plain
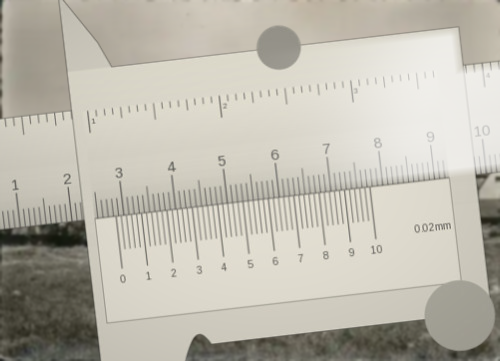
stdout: 28.5 mm
